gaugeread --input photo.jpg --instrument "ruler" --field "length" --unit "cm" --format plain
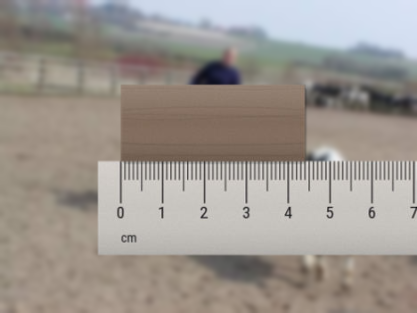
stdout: 4.4 cm
